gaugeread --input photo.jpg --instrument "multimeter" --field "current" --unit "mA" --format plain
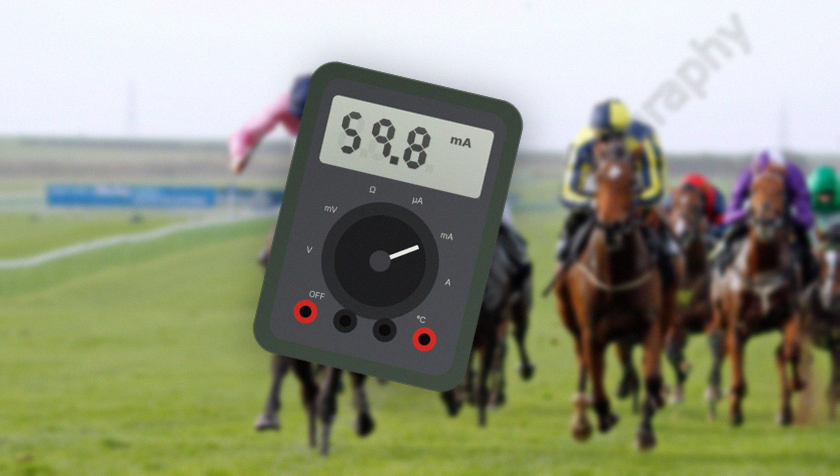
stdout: 59.8 mA
